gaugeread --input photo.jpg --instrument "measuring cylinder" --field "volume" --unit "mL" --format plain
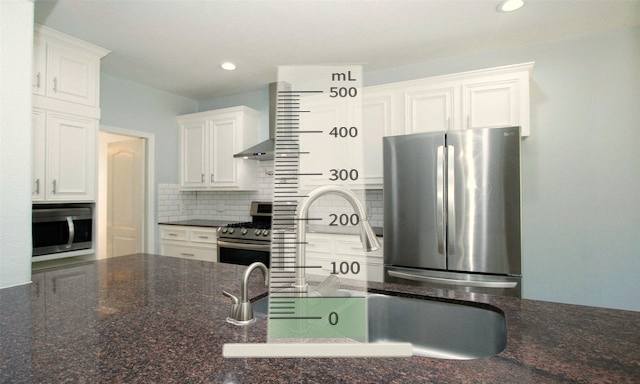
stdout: 40 mL
